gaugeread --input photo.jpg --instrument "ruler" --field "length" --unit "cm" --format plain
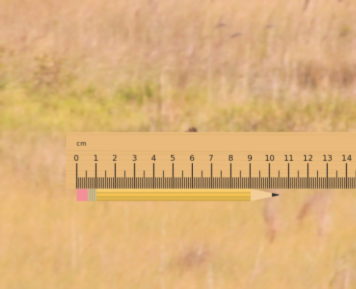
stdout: 10.5 cm
